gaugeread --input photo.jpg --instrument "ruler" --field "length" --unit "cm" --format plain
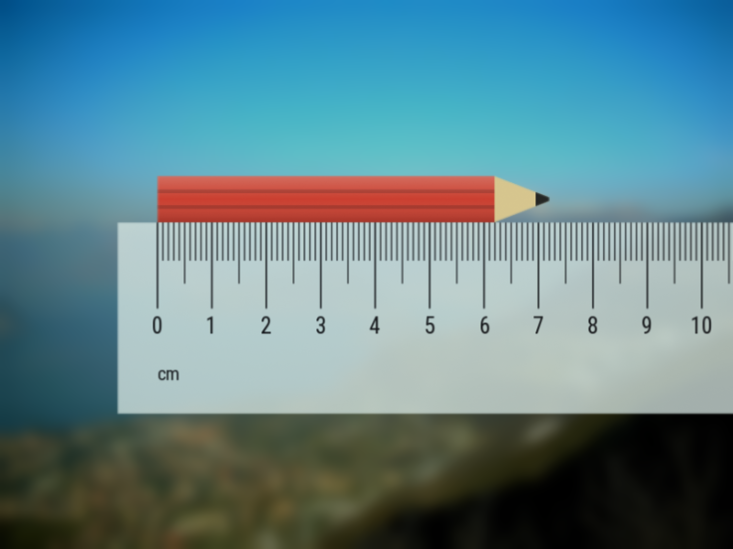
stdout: 7.2 cm
